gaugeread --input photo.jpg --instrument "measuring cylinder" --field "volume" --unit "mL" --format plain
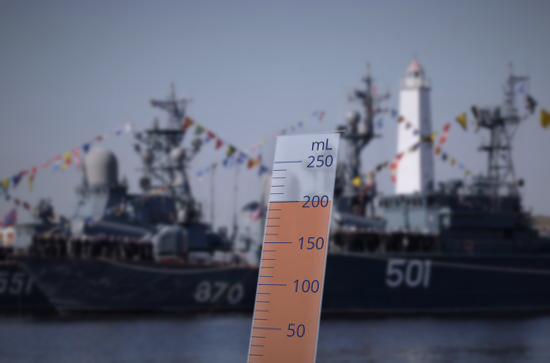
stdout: 200 mL
